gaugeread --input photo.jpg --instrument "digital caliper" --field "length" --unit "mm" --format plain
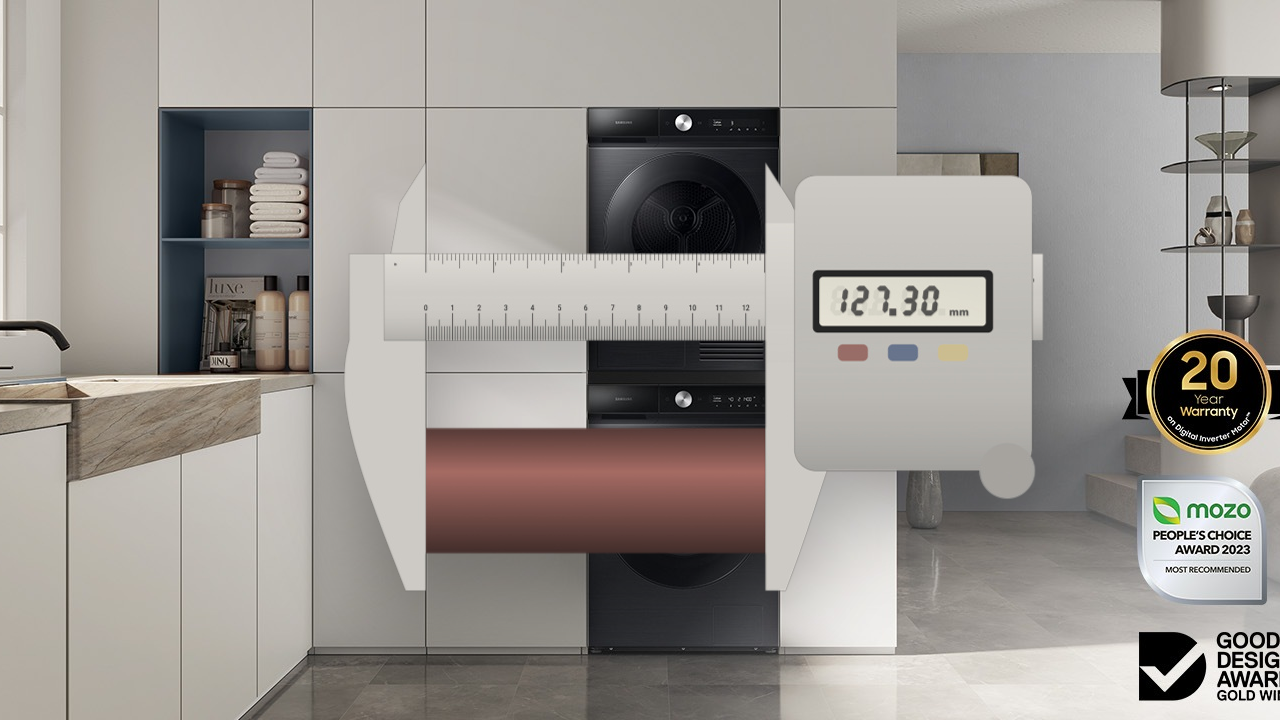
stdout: 127.30 mm
